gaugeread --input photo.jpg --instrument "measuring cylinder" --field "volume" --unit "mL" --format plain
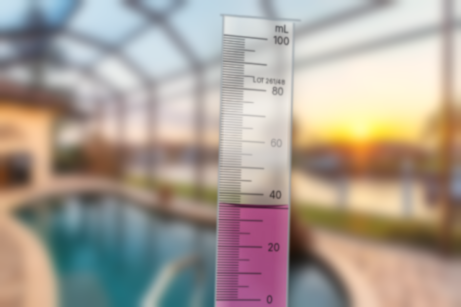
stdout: 35 mL
